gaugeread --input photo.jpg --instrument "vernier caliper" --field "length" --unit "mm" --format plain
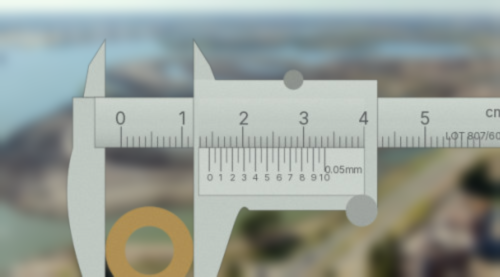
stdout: 14.5 mm
